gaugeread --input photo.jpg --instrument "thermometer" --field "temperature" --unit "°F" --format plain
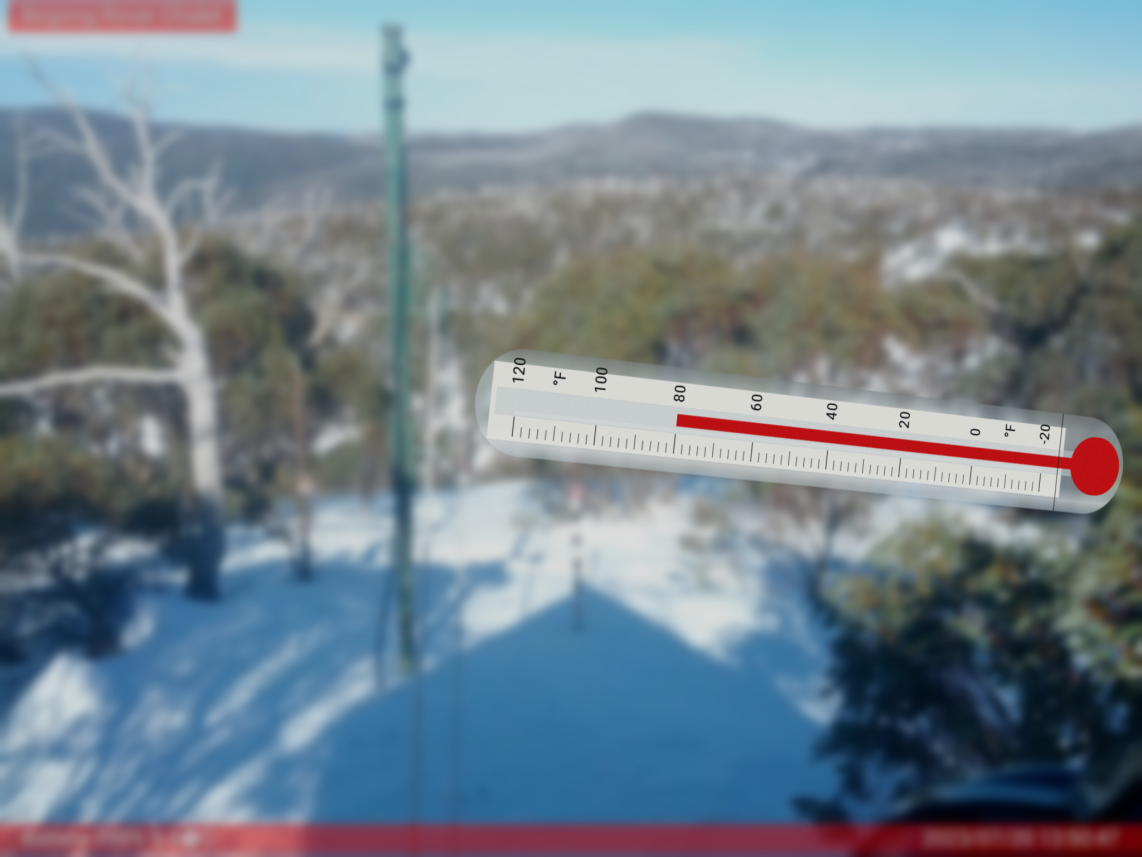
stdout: 80 °F
